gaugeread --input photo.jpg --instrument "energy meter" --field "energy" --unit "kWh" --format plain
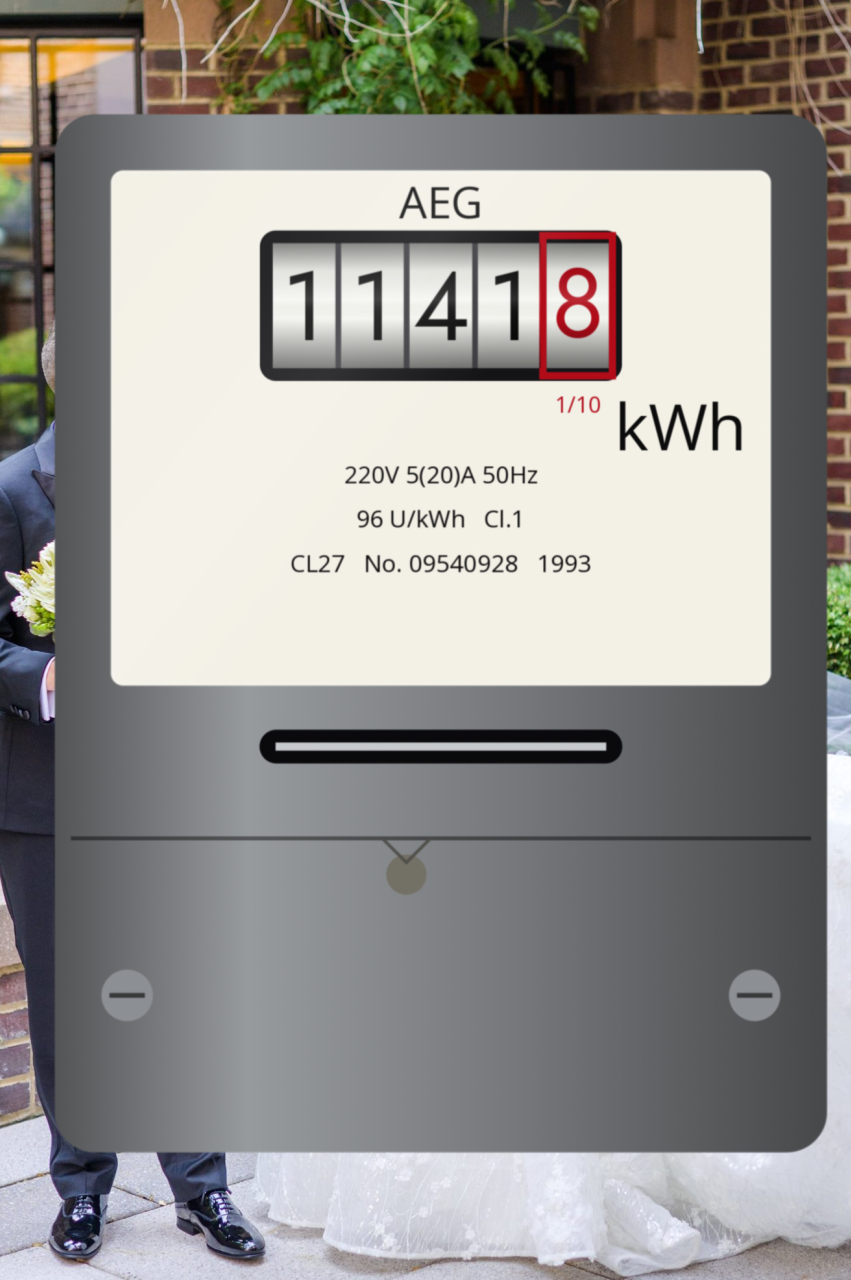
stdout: 1141.8 kWh
